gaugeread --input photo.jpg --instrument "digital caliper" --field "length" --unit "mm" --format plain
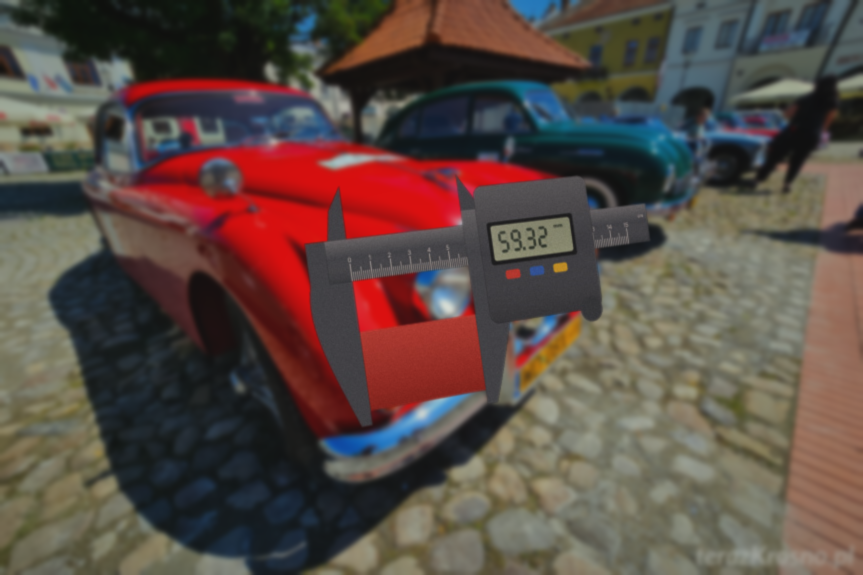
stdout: 59.32 mm
